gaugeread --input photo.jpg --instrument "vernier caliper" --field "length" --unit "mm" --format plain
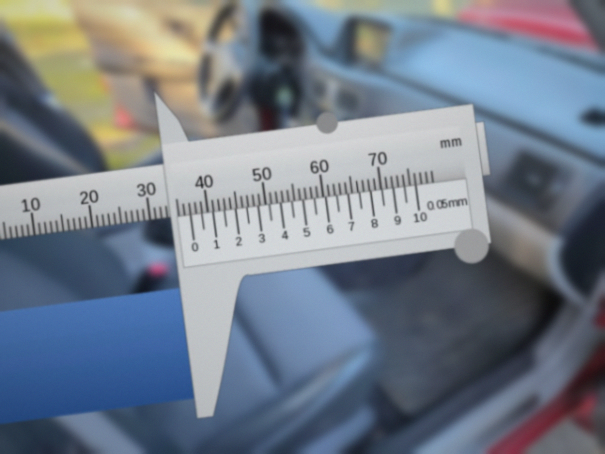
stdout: 37.0 mm
